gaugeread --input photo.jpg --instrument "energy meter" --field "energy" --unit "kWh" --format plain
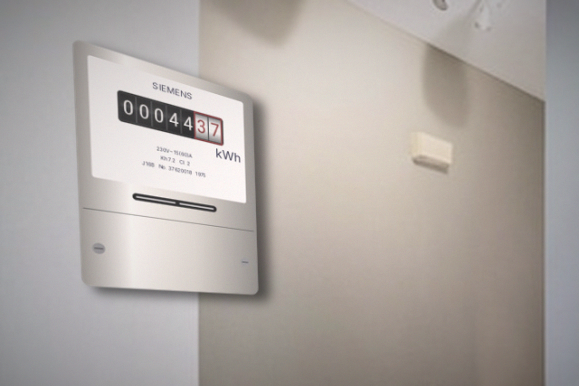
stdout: 44.37 kWh
